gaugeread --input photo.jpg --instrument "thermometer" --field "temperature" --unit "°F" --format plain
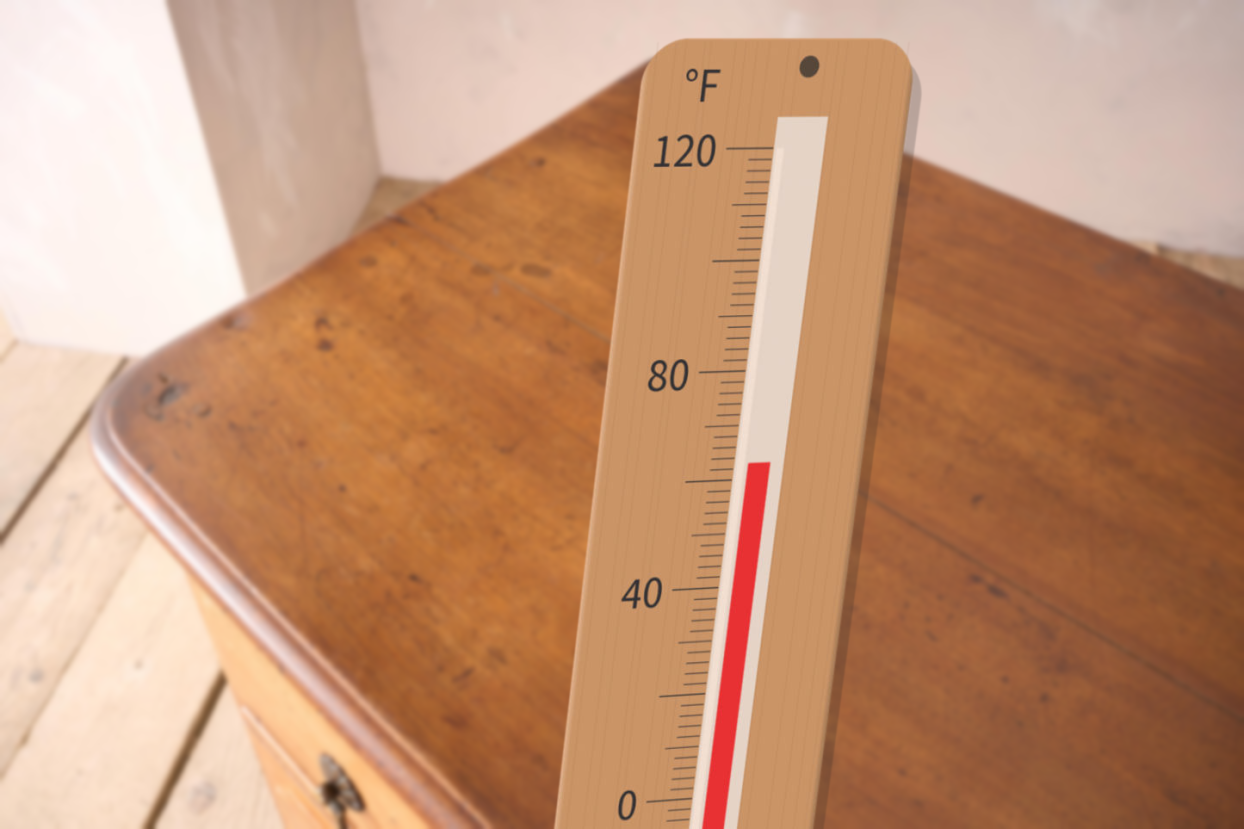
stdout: 63 °F
